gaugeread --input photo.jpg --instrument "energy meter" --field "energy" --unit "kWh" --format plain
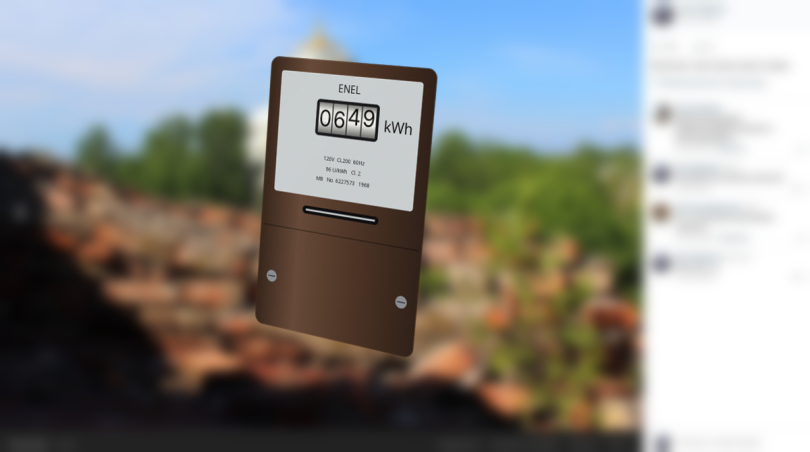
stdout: 649 kWh
